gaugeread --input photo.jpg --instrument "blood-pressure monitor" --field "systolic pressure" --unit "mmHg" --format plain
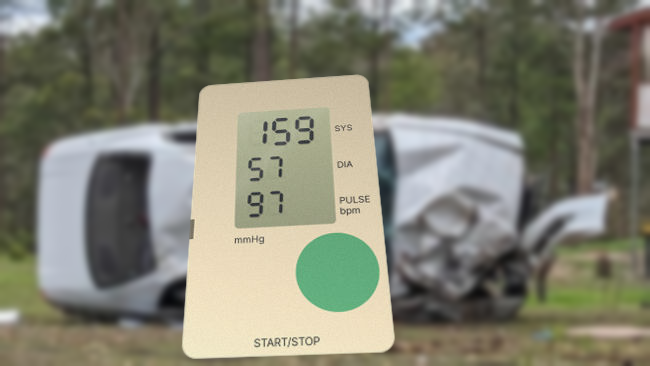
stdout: 159 mmHg
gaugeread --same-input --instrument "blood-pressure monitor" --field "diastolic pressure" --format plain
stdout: 57 mmHg
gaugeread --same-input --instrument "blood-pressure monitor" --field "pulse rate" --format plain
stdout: 97 bpm
